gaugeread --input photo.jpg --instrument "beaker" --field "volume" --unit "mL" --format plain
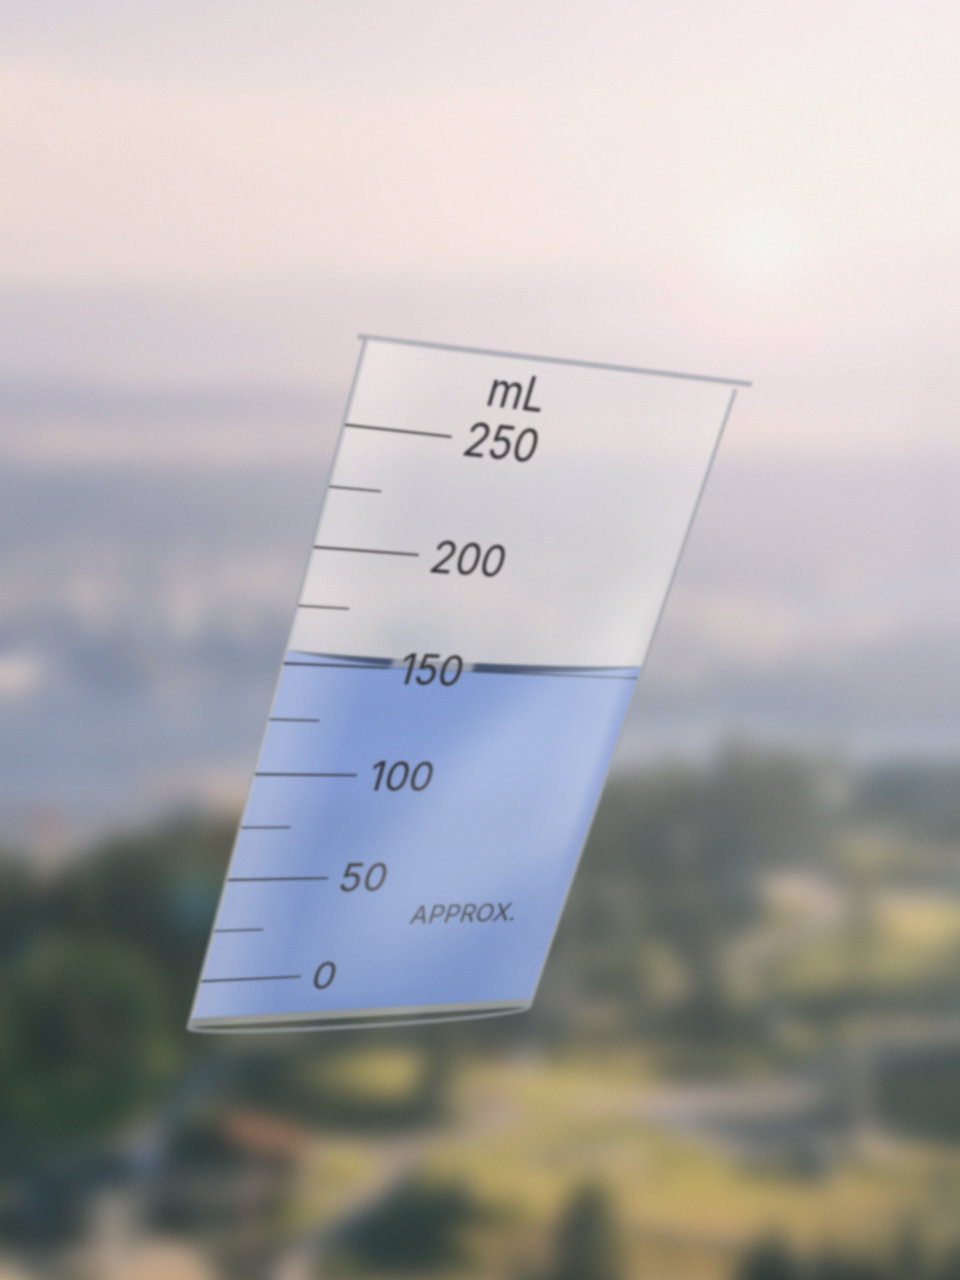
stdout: 150 mL
